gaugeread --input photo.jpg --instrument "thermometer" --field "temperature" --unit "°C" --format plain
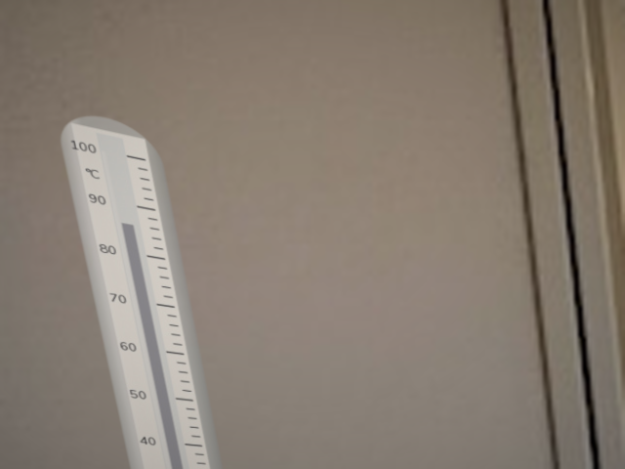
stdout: 86 °C
